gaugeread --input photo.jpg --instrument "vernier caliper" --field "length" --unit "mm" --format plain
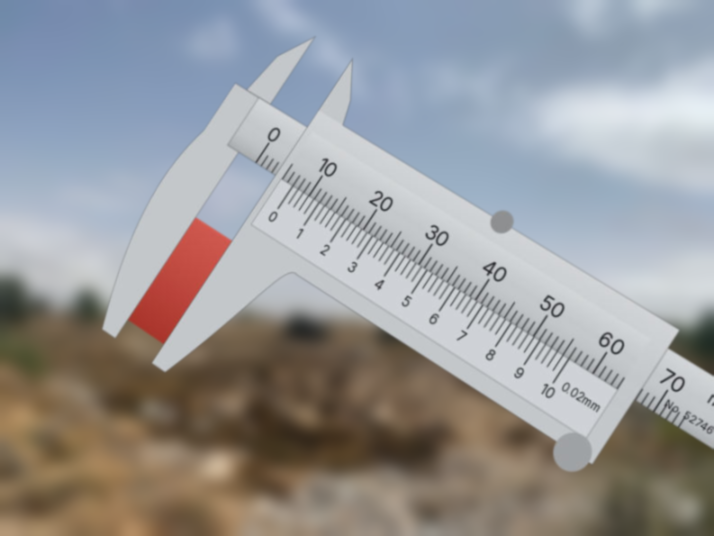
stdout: 7.0 mm
